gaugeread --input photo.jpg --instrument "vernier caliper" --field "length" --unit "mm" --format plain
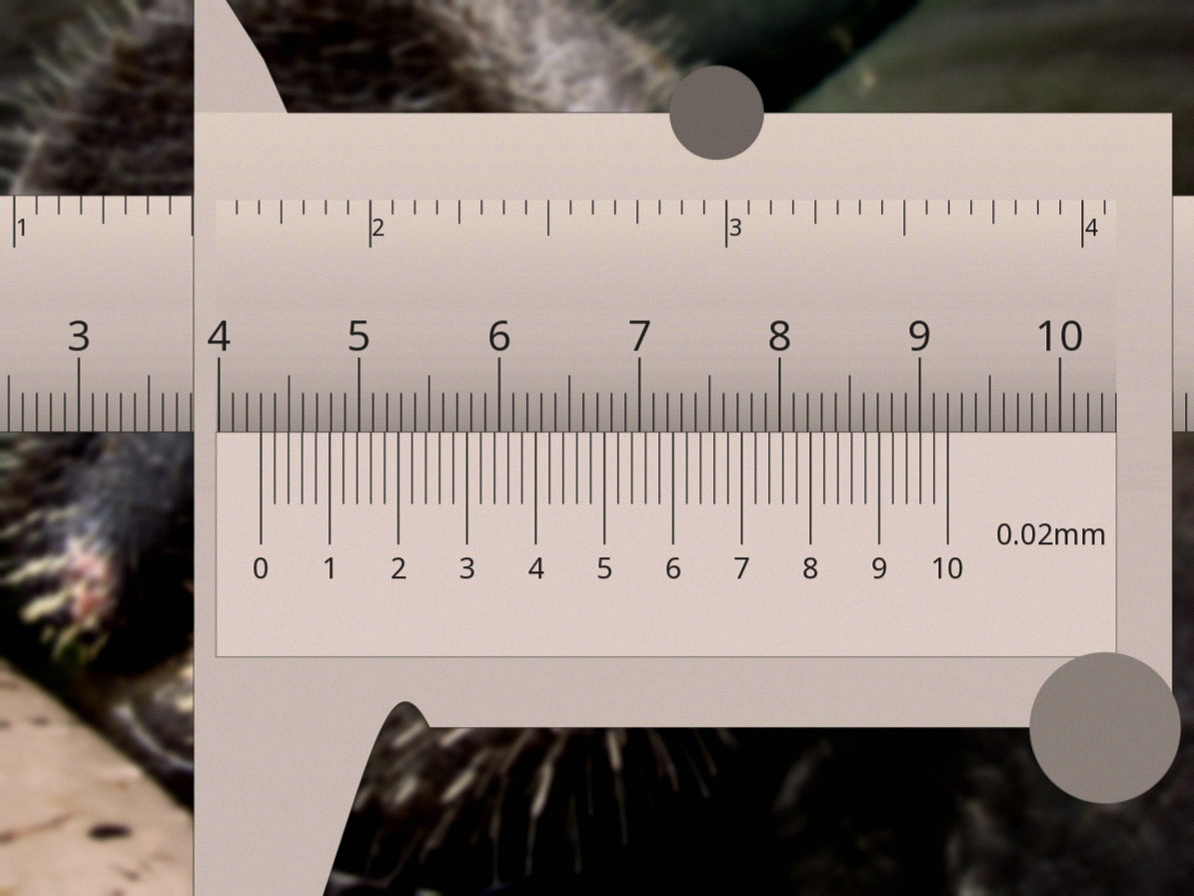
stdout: 43.0 mm
